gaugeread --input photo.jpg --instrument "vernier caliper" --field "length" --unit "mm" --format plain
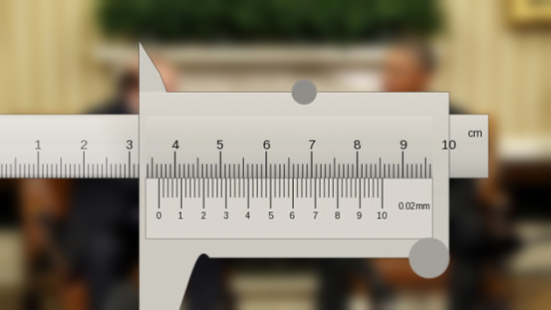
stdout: 36.5 mm
